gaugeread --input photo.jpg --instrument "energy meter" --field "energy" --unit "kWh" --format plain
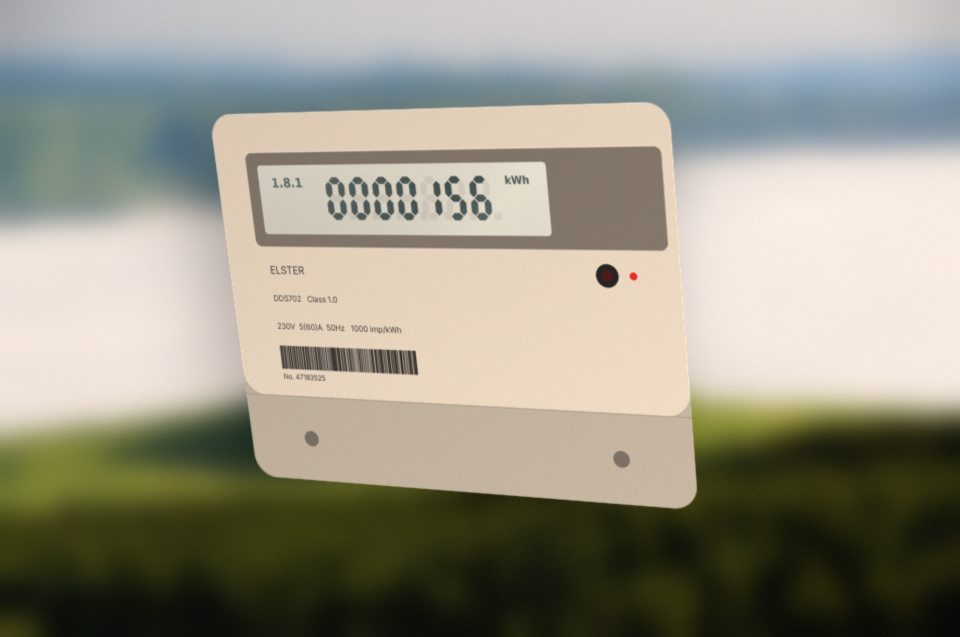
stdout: 156 kWh
